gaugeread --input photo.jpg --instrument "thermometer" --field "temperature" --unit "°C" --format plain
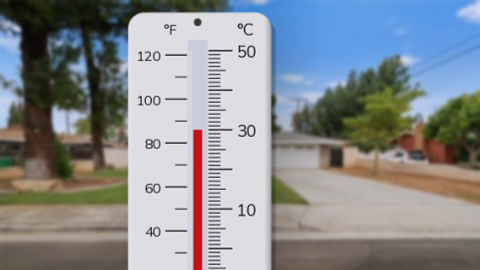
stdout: 30 °C
